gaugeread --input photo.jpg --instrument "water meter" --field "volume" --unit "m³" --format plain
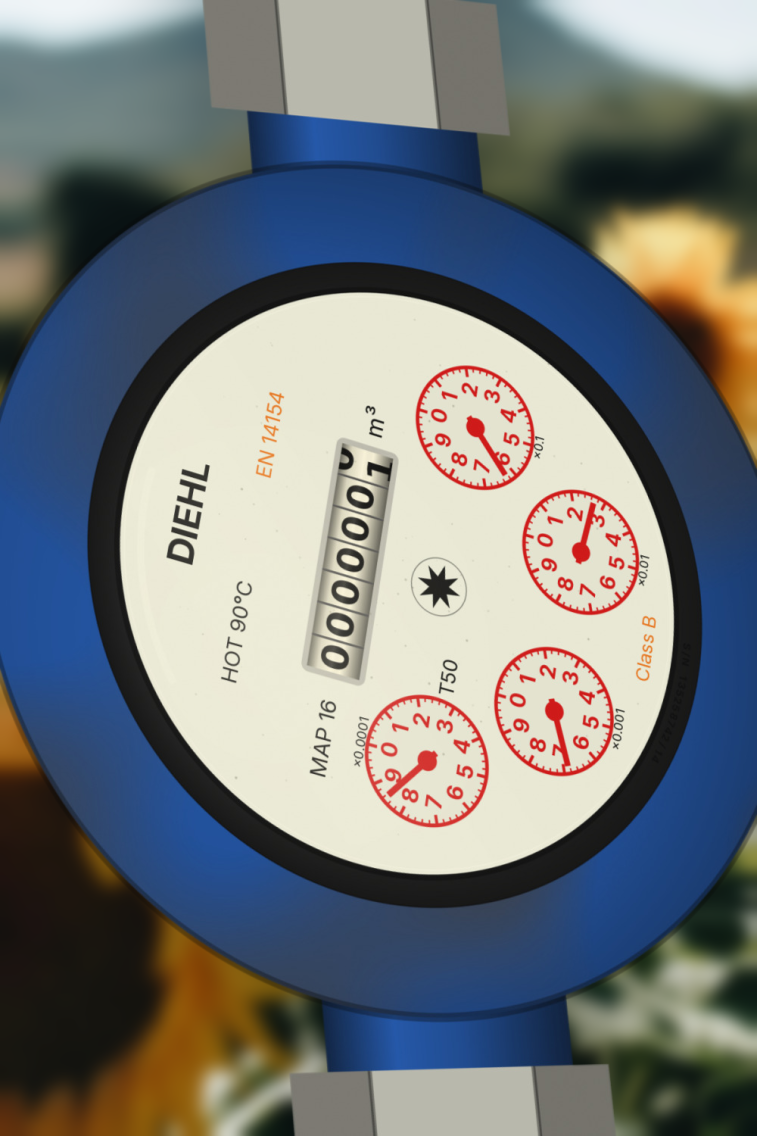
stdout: 0.6268 m³
